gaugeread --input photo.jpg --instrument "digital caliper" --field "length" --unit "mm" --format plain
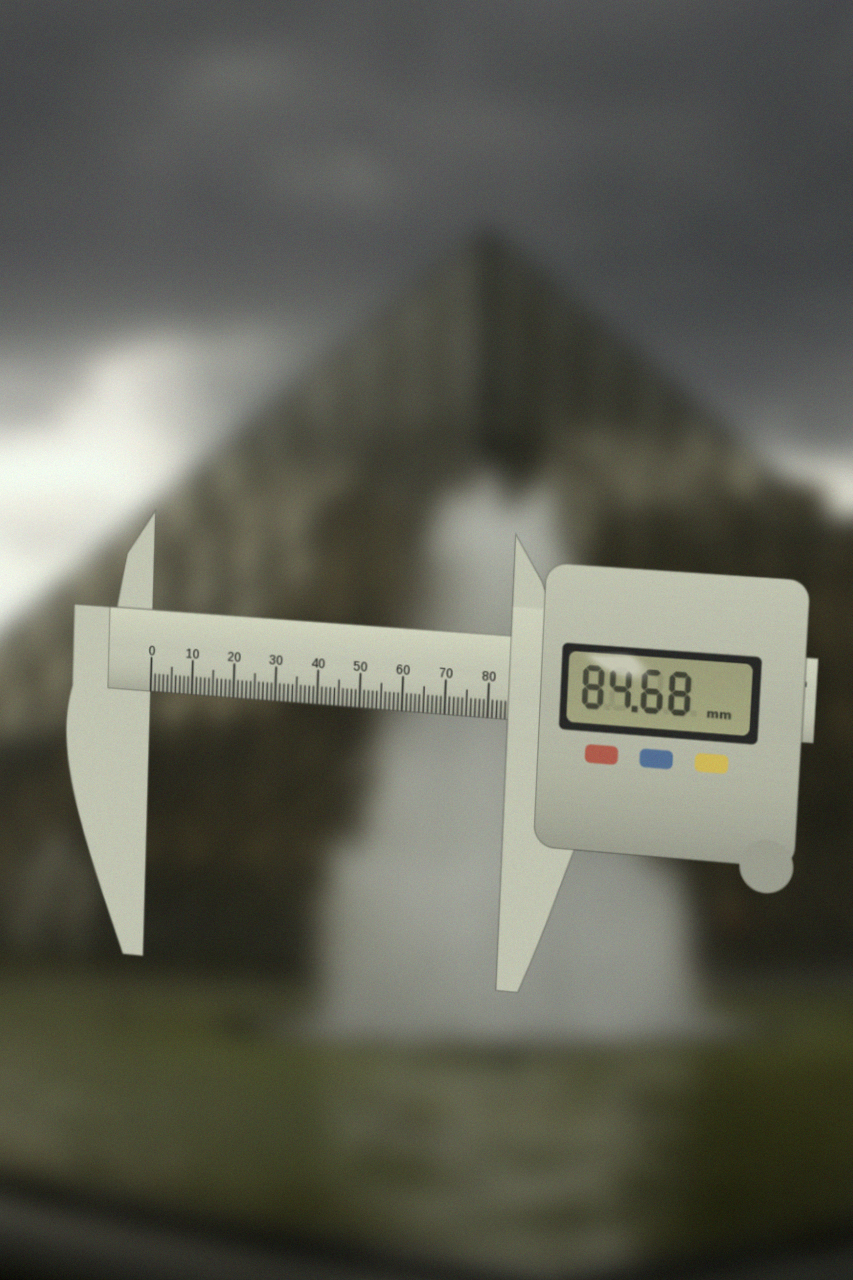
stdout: 84.68 mm
